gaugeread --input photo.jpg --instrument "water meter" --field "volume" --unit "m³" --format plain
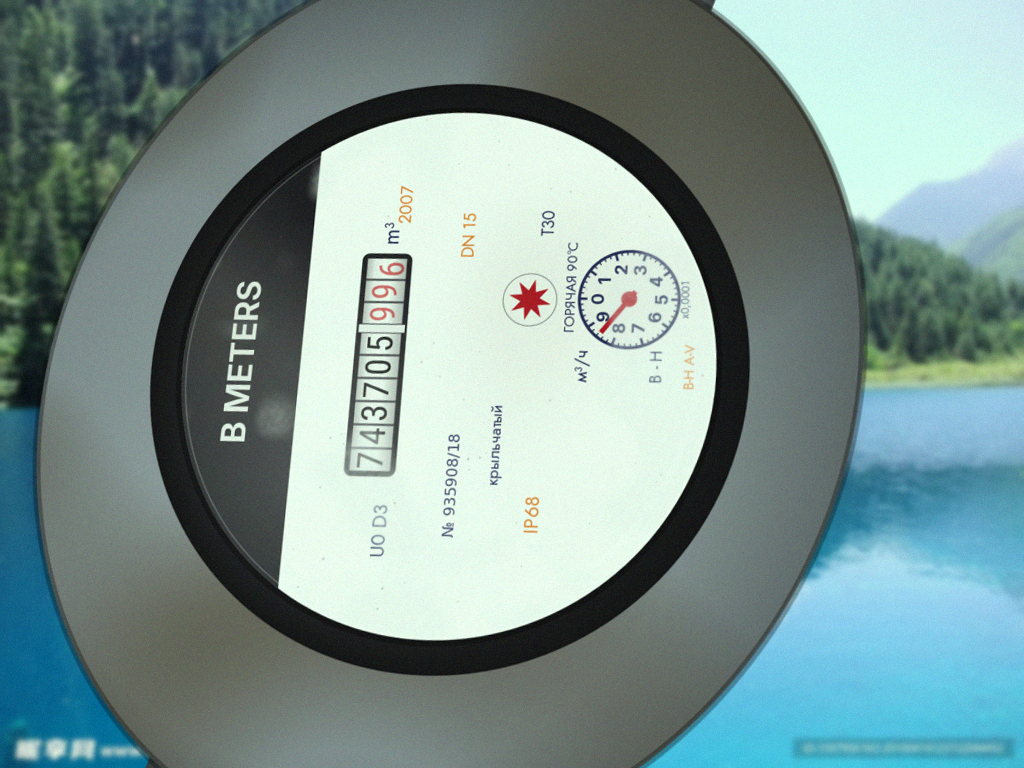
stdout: 743705.9958 m³
